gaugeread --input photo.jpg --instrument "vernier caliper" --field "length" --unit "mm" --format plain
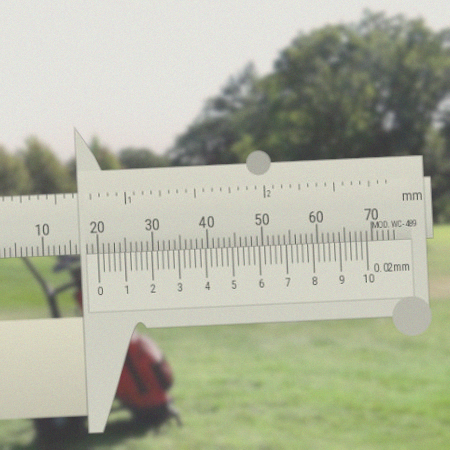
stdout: 20.0 mm
